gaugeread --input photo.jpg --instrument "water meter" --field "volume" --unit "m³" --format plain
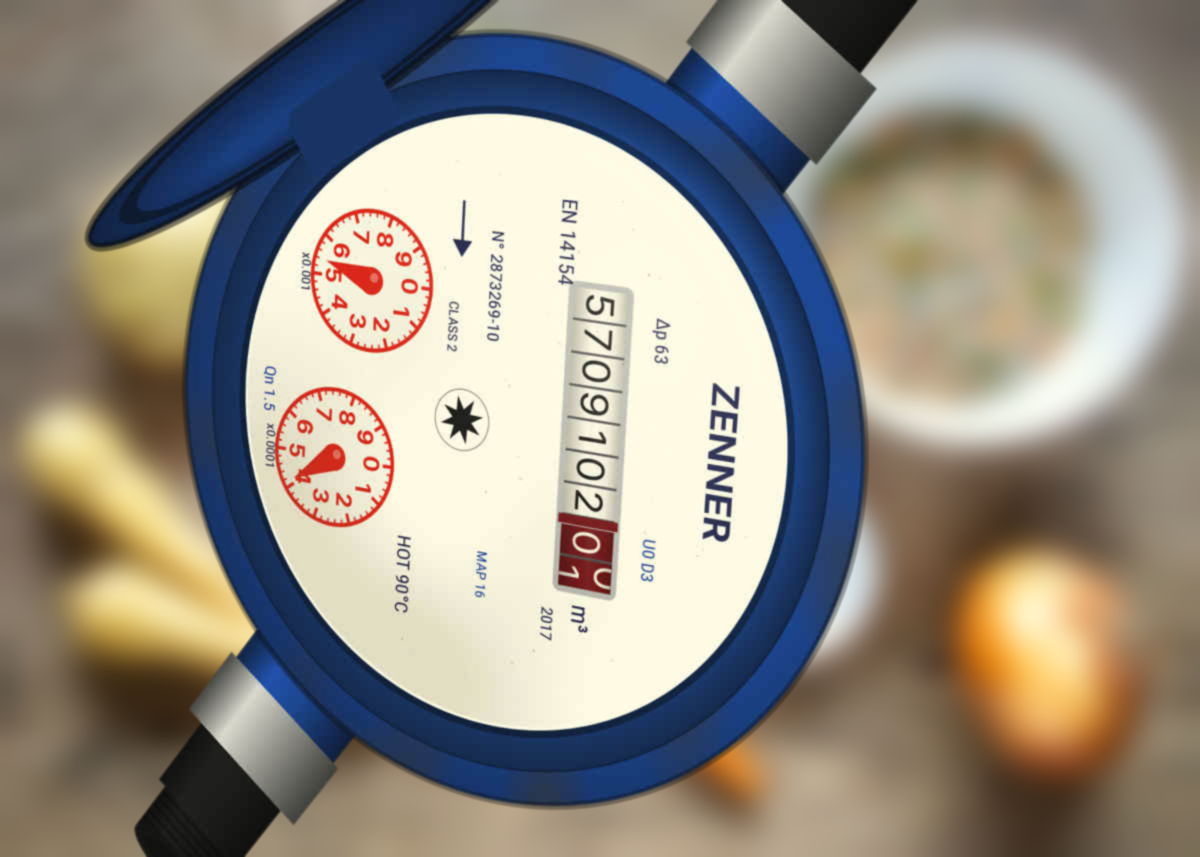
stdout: 5709102.0054 m³
